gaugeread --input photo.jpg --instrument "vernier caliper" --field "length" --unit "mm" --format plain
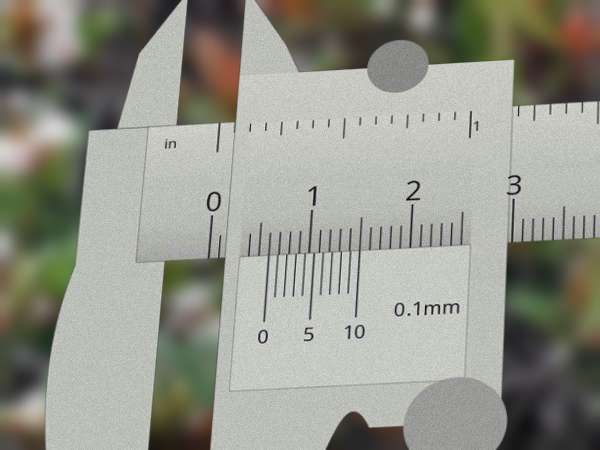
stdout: 6.0 mm
